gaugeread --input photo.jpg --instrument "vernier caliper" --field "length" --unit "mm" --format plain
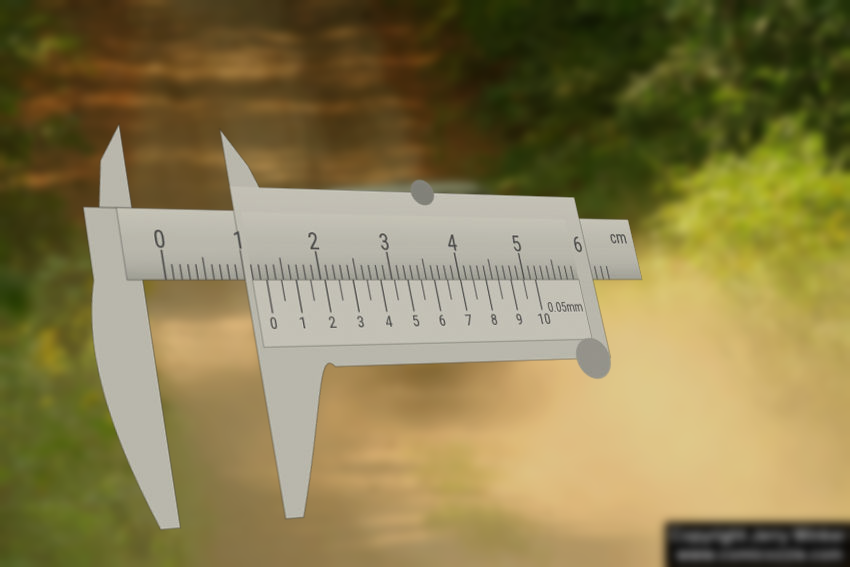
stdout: 12.8 mm
